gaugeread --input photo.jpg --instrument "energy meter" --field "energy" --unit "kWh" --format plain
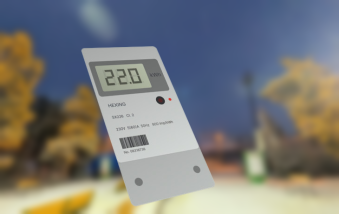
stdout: 22.0 kWh
